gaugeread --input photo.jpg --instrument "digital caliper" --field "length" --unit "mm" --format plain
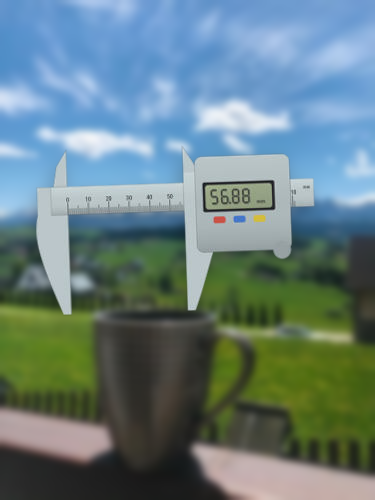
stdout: 56.88 mm
